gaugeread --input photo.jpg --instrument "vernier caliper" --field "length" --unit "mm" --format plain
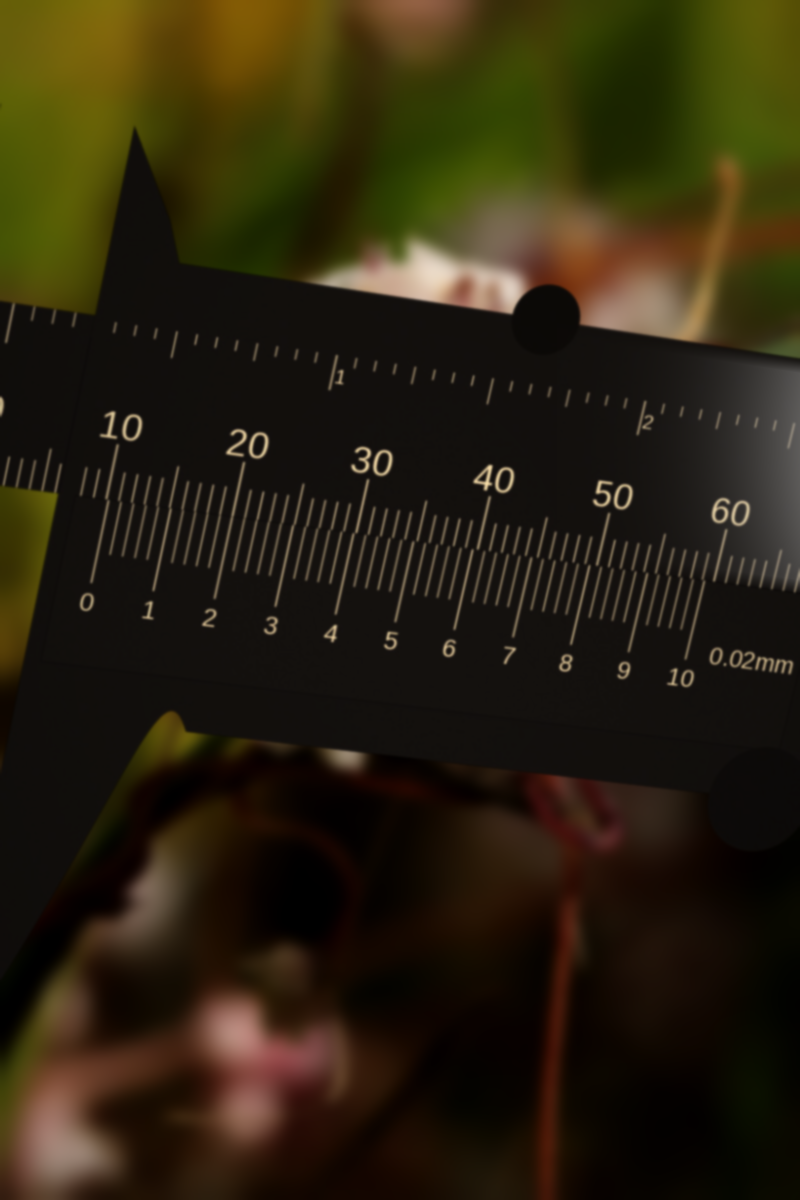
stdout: 10.2 mm
